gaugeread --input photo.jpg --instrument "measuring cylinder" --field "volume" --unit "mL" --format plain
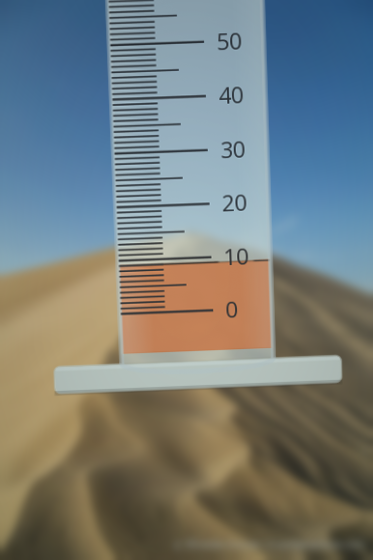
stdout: 9 mL
